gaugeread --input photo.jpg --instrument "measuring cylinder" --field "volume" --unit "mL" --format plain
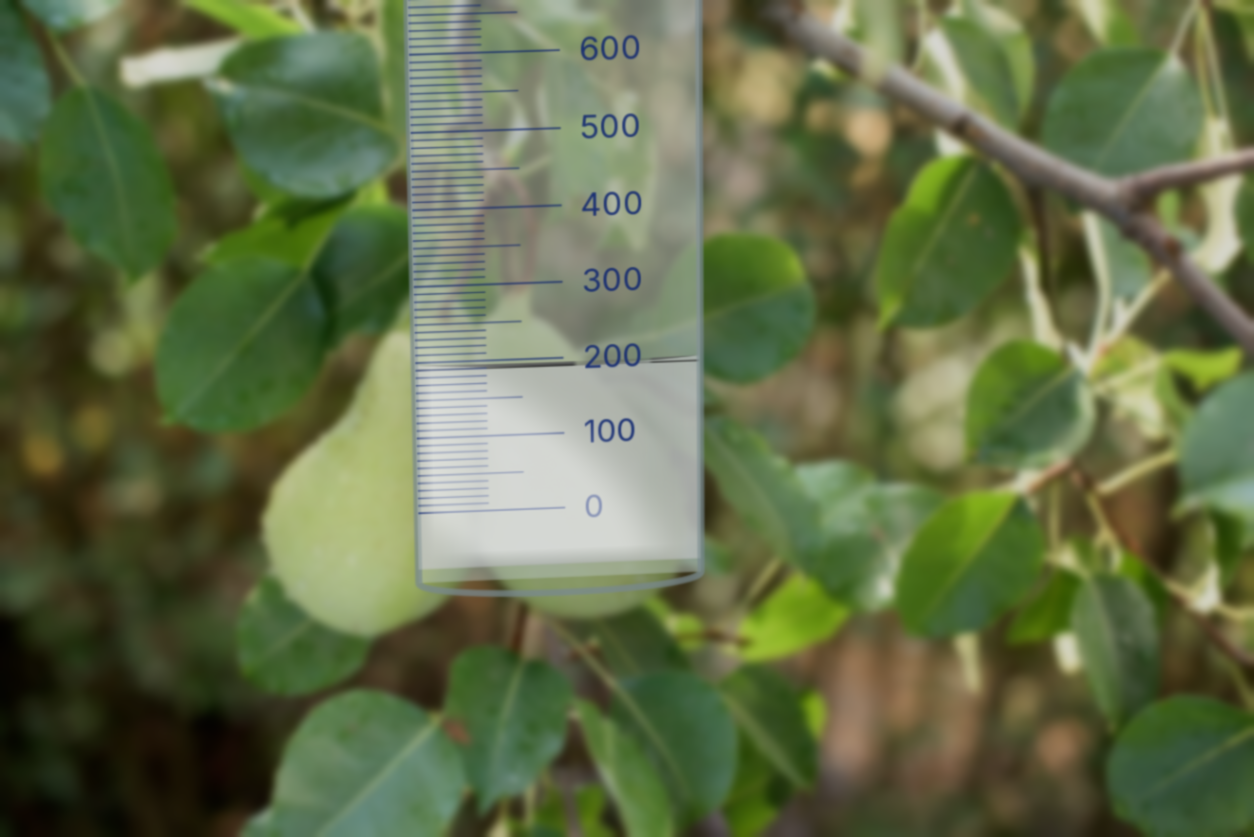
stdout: 190 mL
